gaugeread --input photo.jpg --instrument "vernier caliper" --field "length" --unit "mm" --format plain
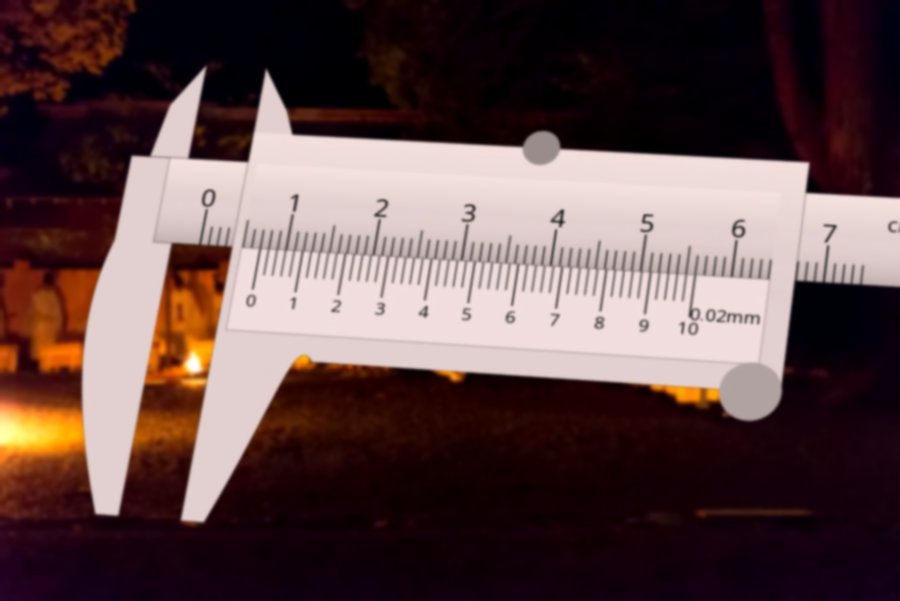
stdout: 7.0 mm
